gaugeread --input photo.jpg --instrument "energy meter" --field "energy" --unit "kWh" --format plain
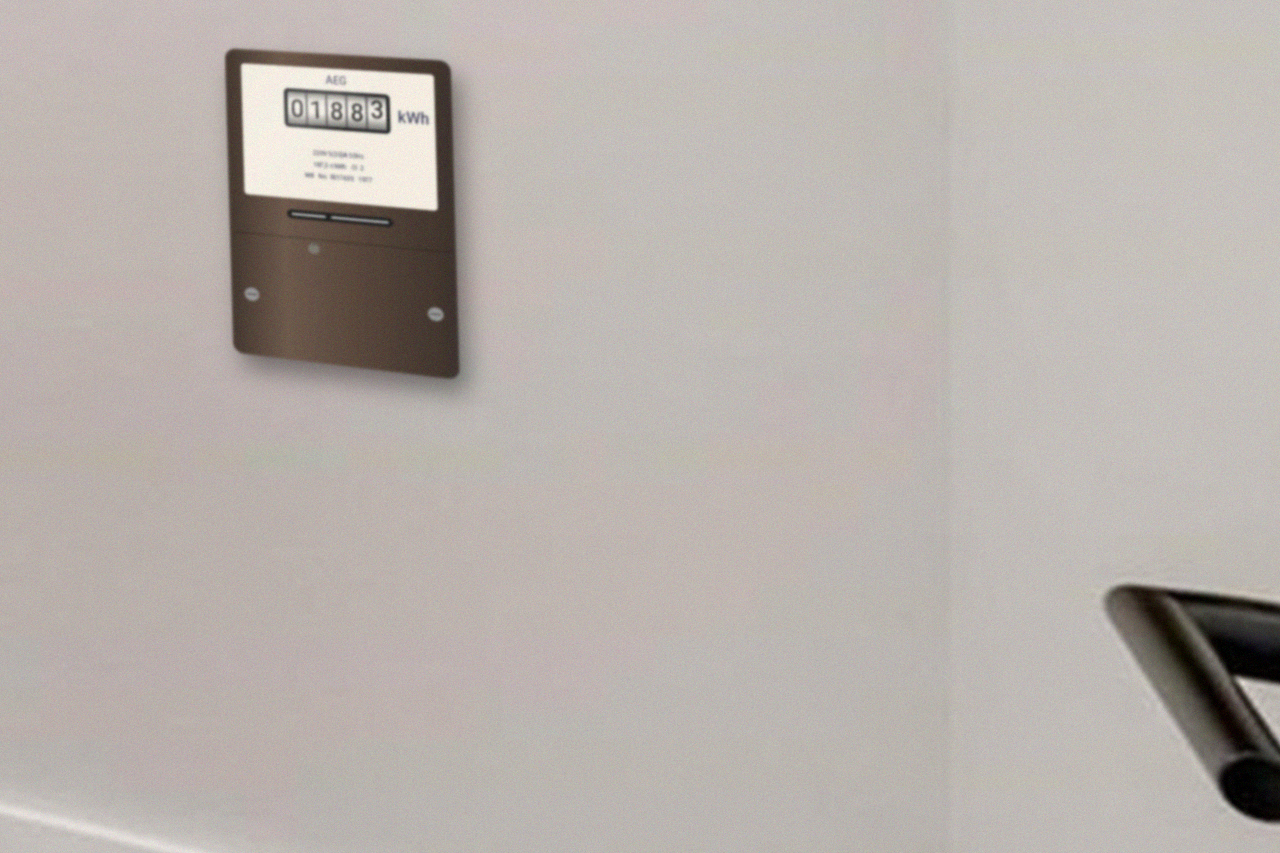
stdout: 1883 kWh
